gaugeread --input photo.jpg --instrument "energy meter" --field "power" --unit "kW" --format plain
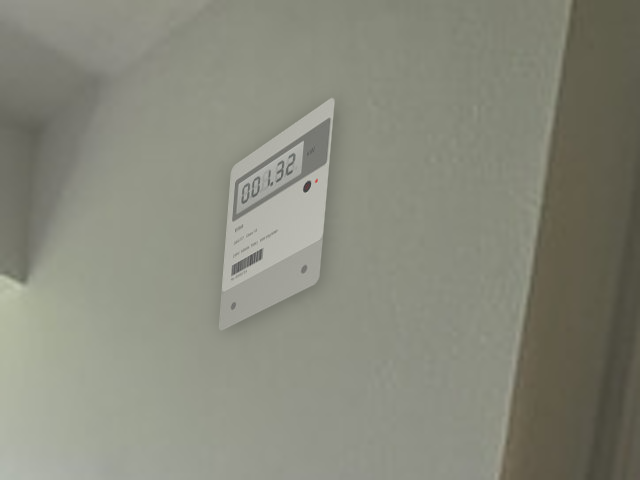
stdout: 1.32 kW
